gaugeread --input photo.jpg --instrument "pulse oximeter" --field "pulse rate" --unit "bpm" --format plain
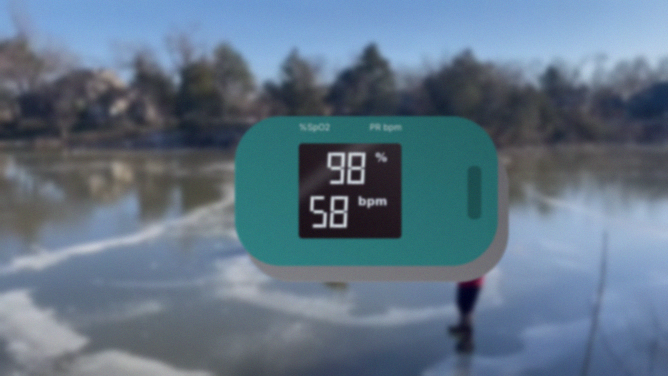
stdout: 58 bpm
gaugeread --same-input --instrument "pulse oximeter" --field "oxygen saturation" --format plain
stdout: 98 %
